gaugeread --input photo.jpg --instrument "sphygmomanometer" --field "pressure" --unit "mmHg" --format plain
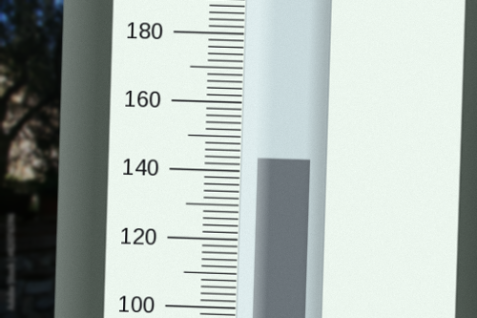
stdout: 144 mmHg
